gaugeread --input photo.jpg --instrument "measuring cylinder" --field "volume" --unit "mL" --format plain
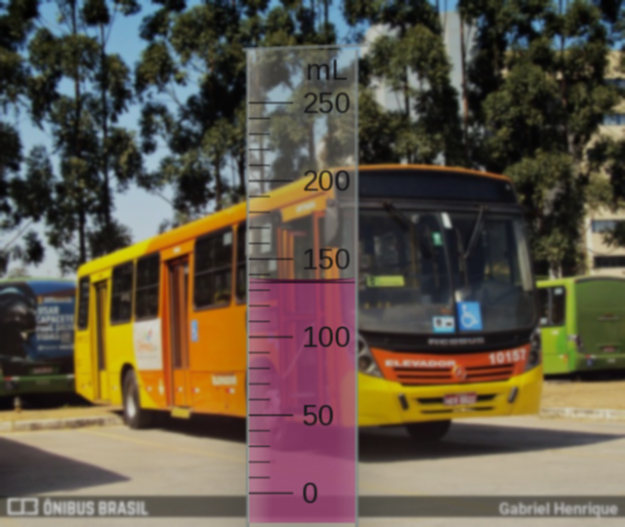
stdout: 135 mL
